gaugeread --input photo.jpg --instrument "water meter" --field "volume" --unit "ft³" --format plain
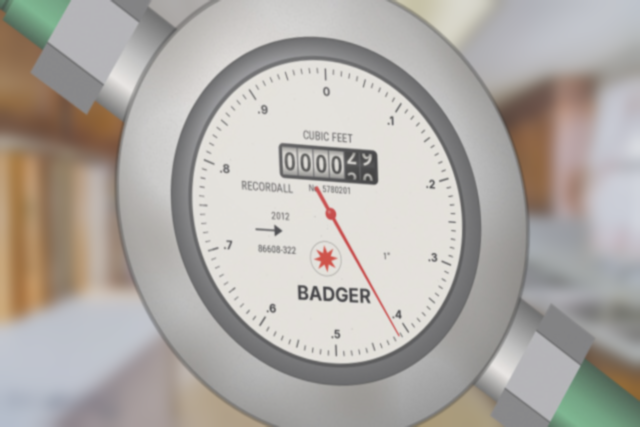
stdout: 29.41 ft³
